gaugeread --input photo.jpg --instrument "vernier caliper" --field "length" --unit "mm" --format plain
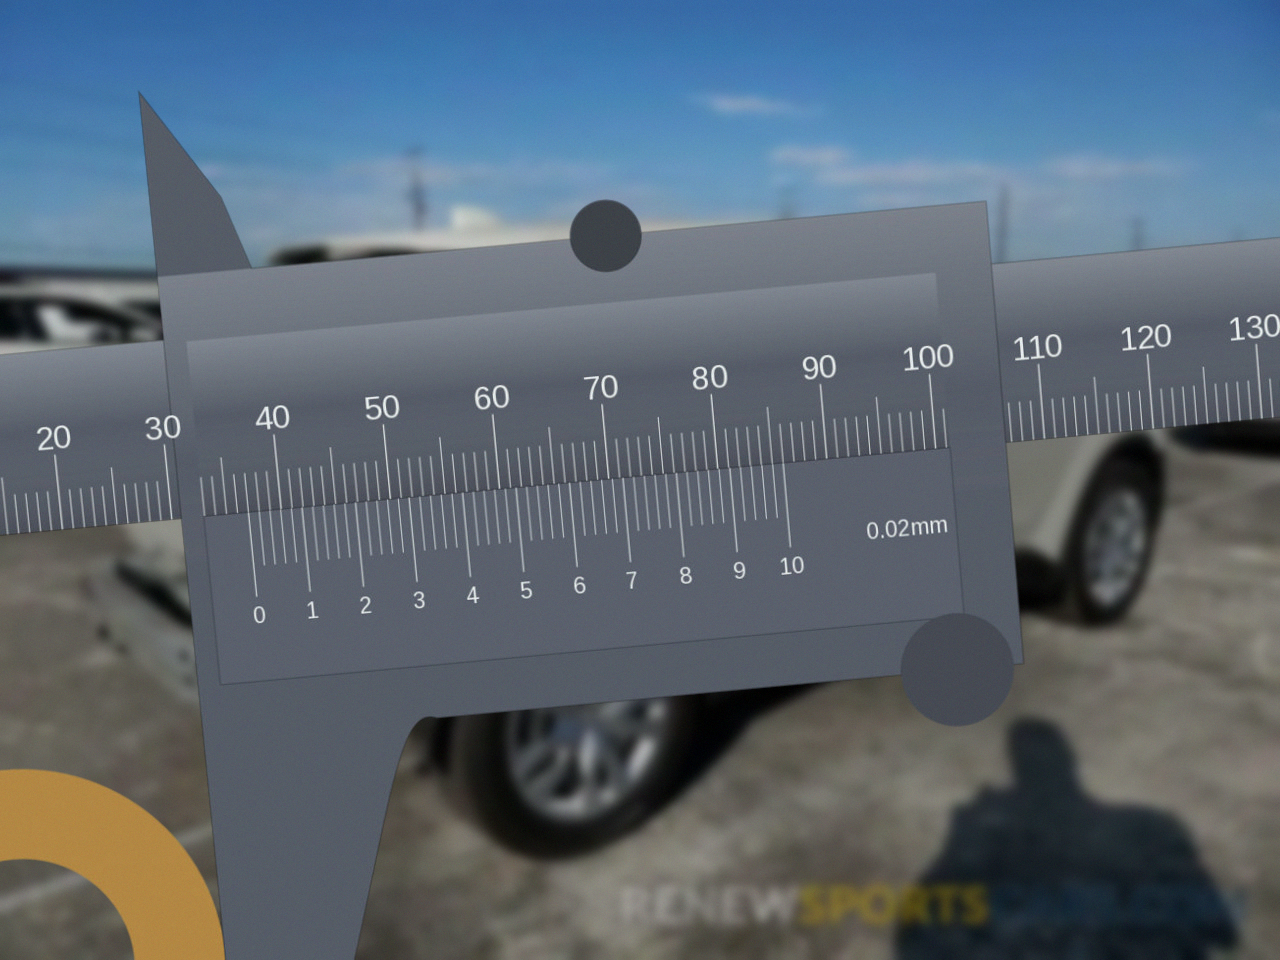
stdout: 37.0 mm
